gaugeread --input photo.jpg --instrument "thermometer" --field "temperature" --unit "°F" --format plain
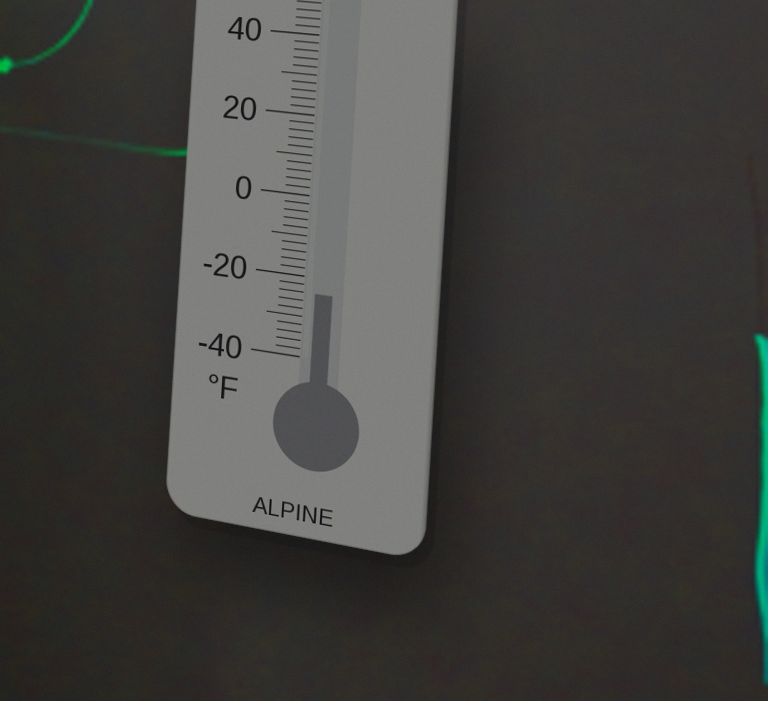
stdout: -24 °F
